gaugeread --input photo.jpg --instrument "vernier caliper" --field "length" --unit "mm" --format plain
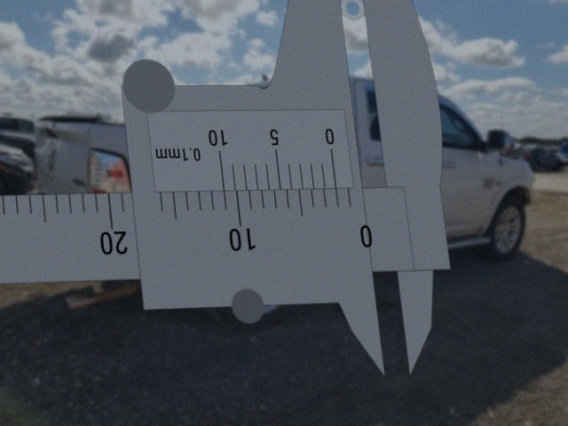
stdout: 2.0 mm
